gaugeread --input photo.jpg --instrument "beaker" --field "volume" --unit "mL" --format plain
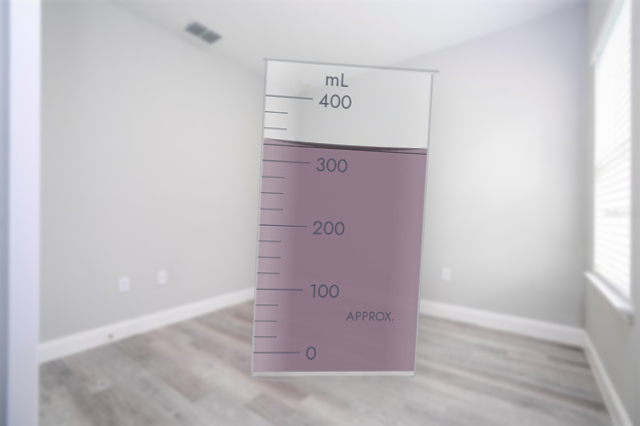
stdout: 325 mL
